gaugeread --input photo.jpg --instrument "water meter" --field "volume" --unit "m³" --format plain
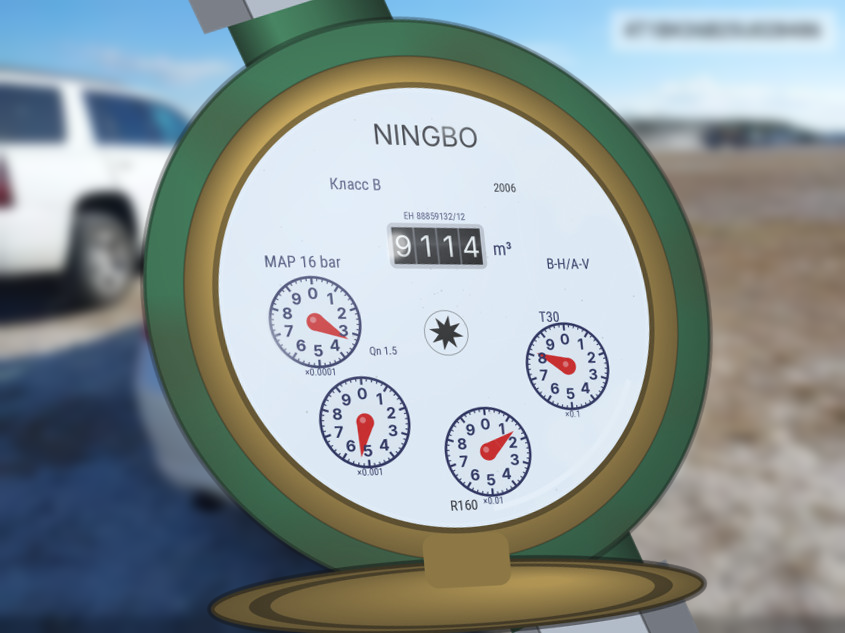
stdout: 9114.8153 m³
